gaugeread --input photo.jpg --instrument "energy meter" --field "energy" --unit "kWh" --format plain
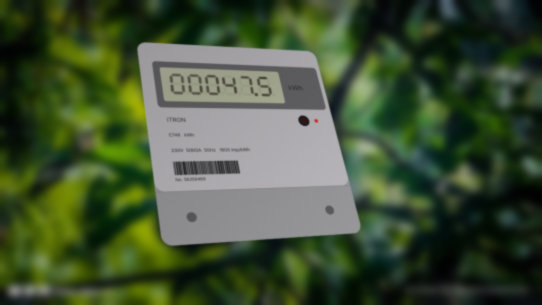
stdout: 47.5 kWh
